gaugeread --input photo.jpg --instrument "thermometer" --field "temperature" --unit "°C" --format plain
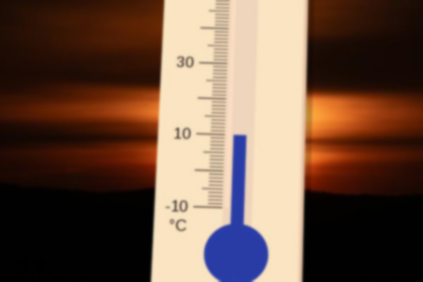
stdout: 10 °C
